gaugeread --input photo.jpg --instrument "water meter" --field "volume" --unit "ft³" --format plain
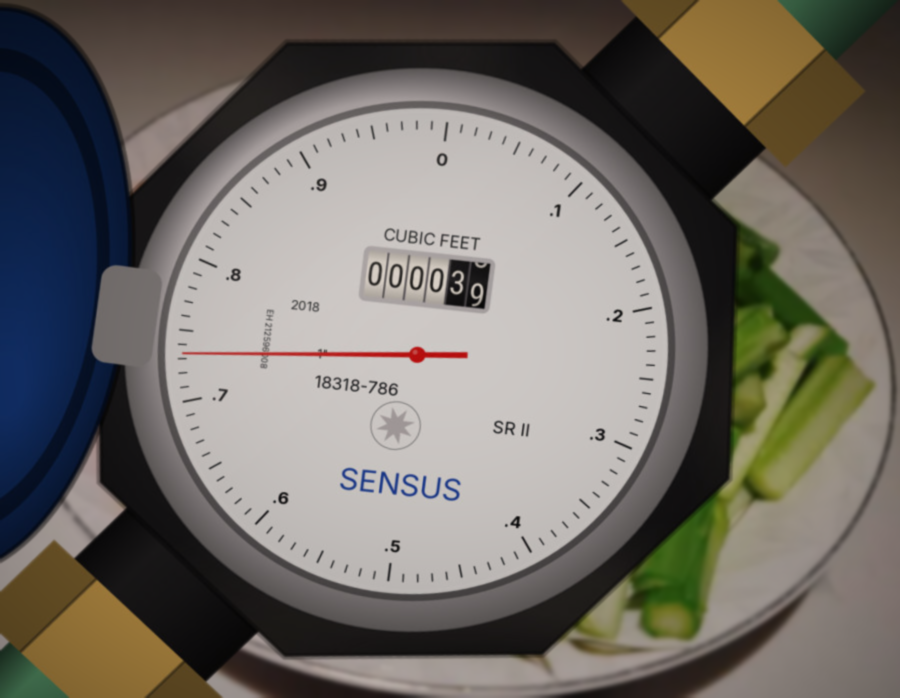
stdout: 38.73 ft³
